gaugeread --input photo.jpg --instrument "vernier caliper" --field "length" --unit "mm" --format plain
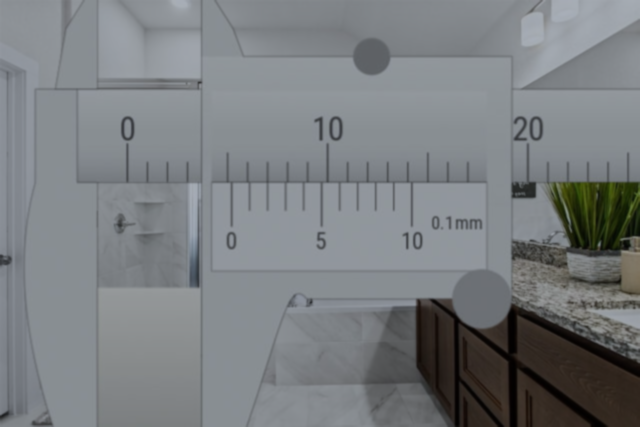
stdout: 5.2 mm
